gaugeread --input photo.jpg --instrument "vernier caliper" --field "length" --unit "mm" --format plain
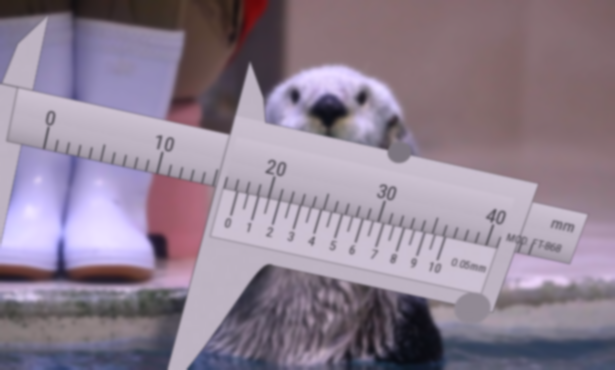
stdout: 17.2 mm
